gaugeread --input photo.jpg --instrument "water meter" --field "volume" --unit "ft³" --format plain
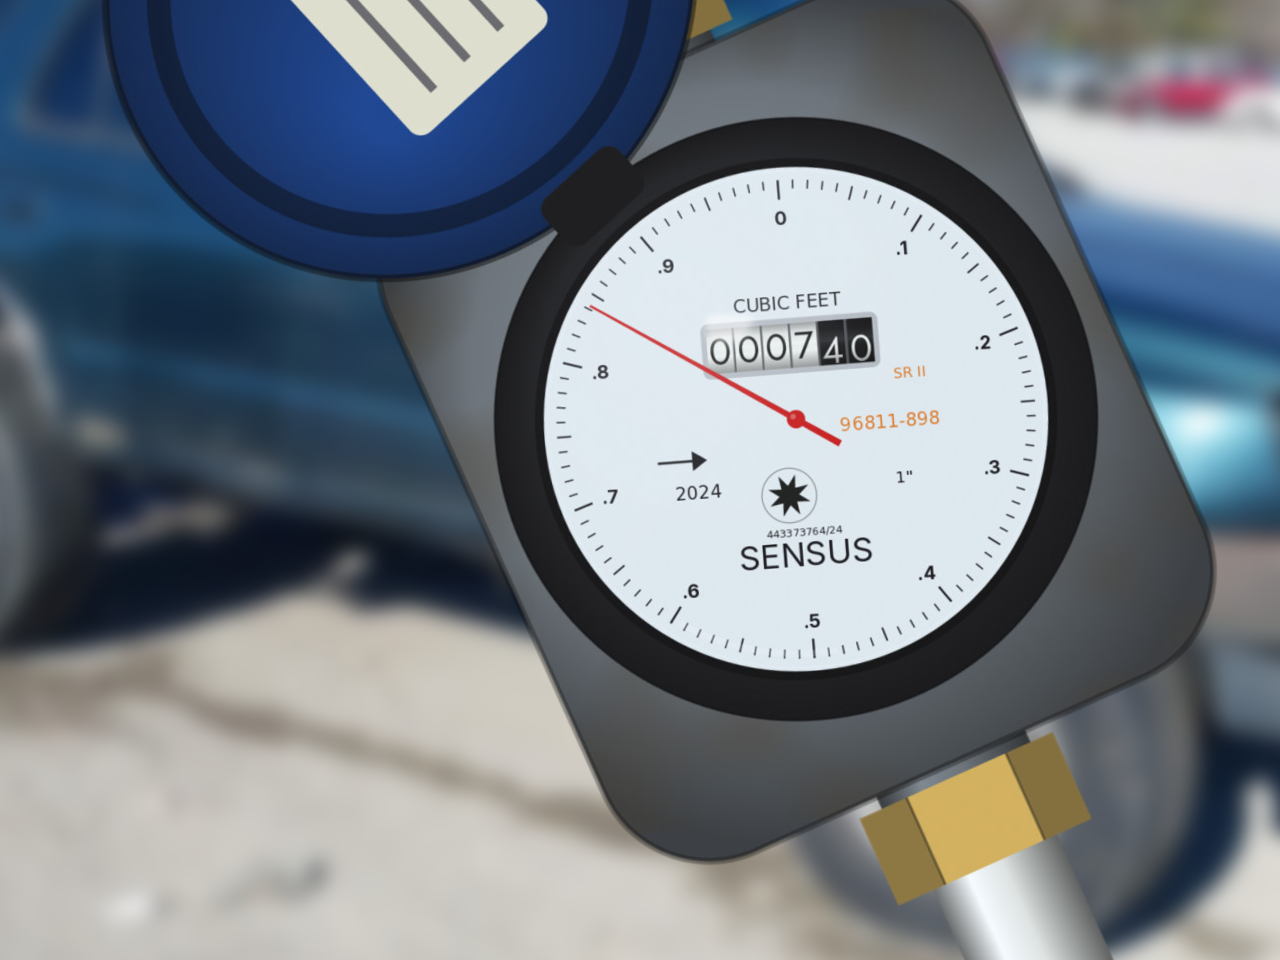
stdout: 739.84 ft³
